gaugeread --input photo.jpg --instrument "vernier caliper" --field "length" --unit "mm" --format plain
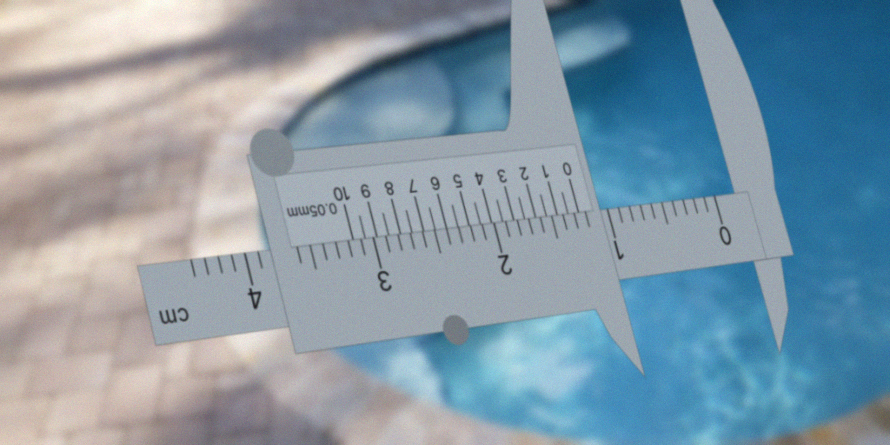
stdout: 12.6 mm
